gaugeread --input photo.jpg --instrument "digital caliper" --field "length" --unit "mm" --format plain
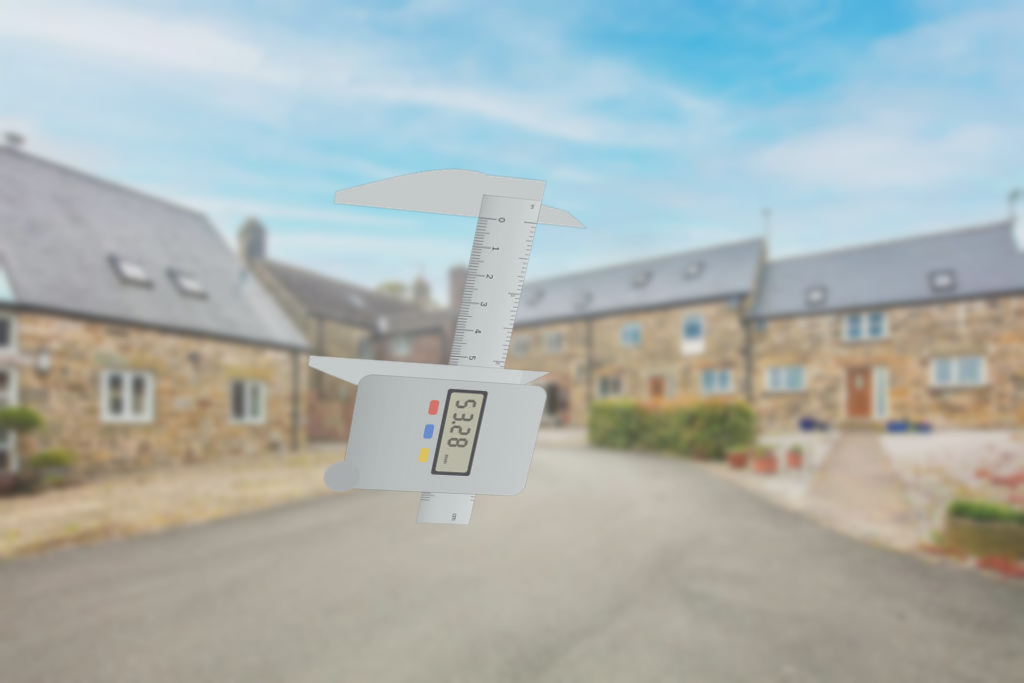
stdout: 53.28 mm
